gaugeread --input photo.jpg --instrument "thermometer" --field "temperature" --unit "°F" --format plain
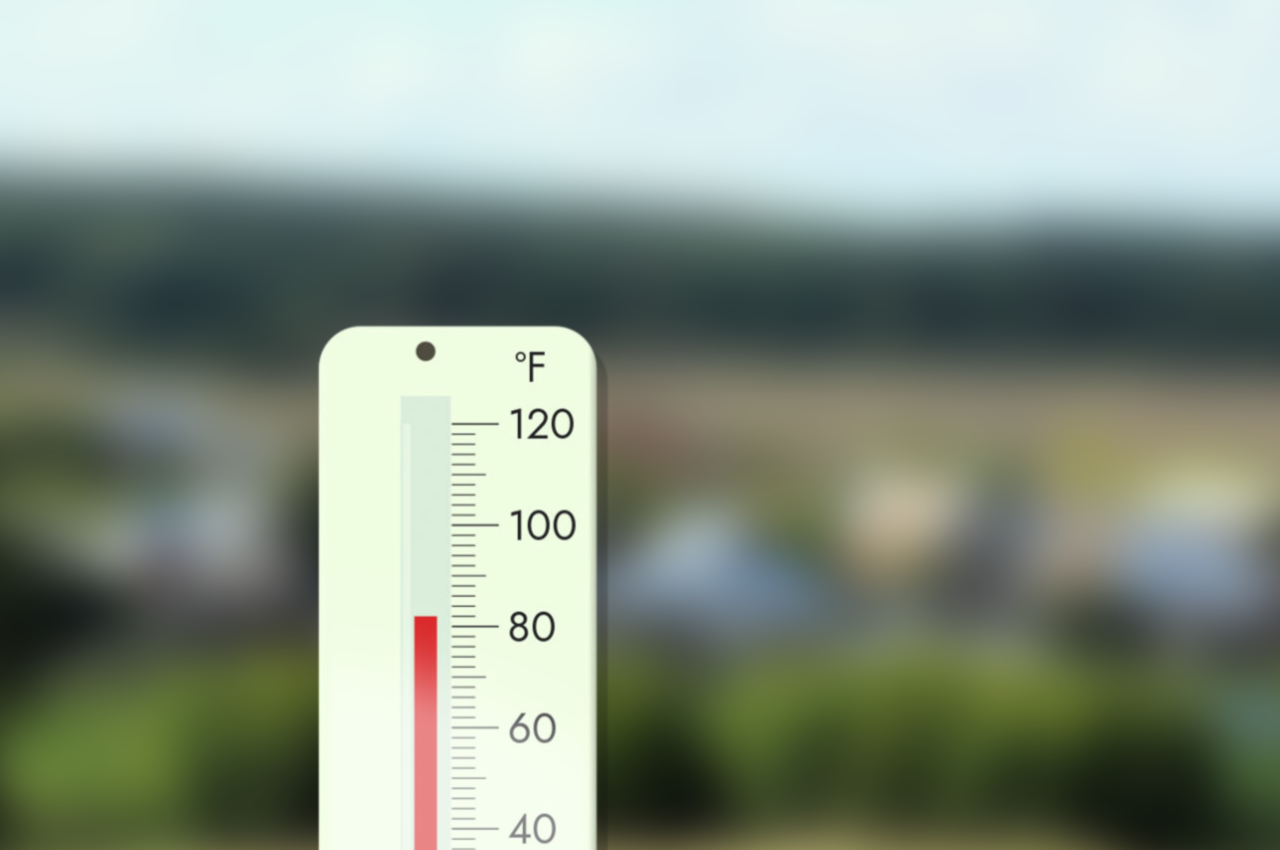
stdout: 82 °F
